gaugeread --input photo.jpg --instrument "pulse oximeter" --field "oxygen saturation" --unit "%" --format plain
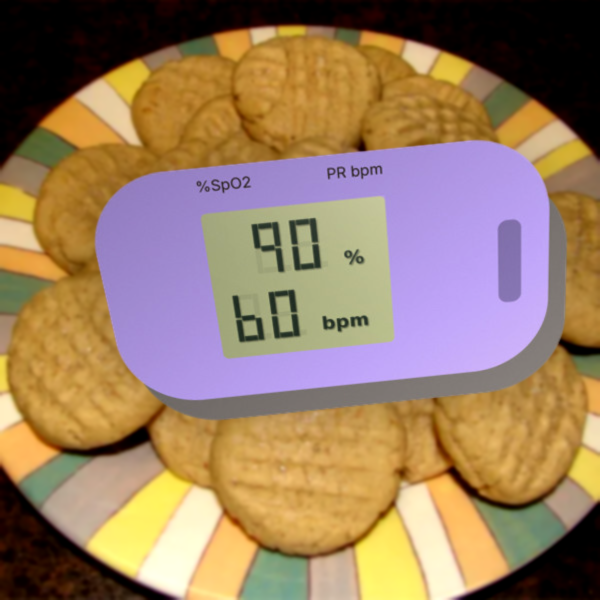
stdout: 90 %
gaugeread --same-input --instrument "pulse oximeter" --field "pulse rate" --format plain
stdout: 60 bpm
